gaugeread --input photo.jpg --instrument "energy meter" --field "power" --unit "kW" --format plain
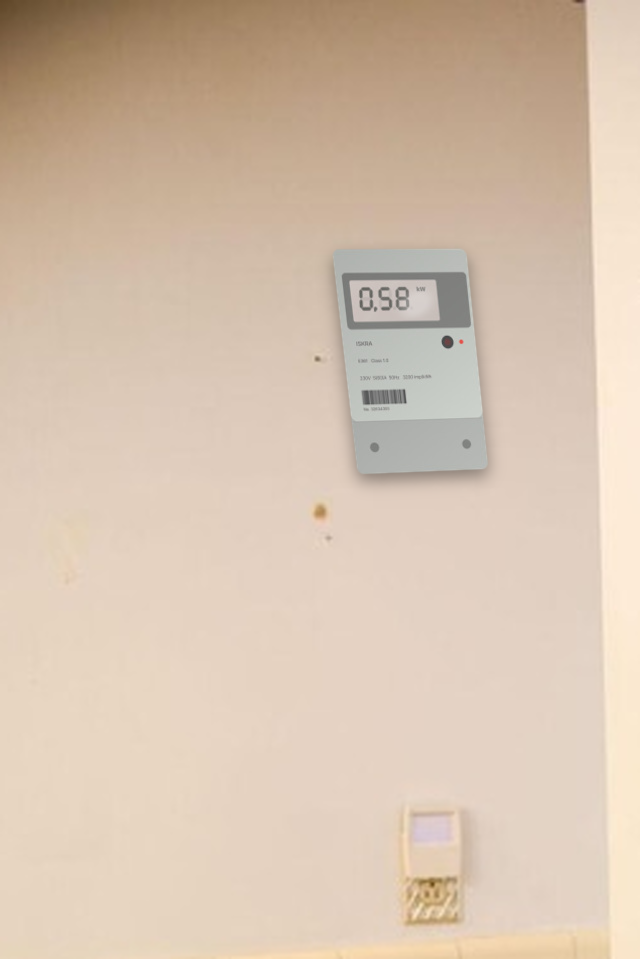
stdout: 0.58 kW
